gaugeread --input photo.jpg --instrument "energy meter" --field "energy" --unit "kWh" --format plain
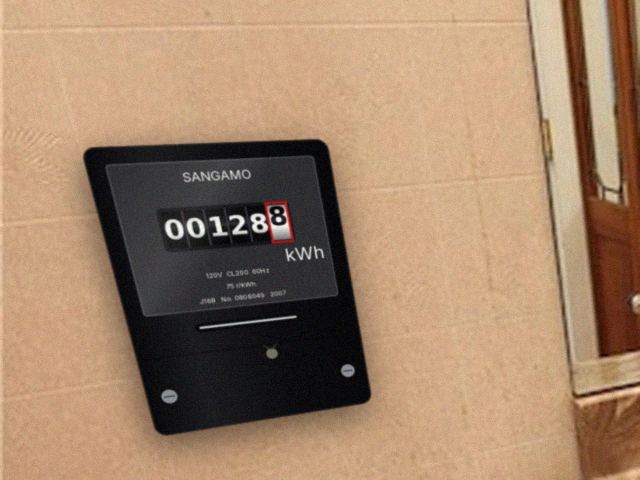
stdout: 128.8 kWh
